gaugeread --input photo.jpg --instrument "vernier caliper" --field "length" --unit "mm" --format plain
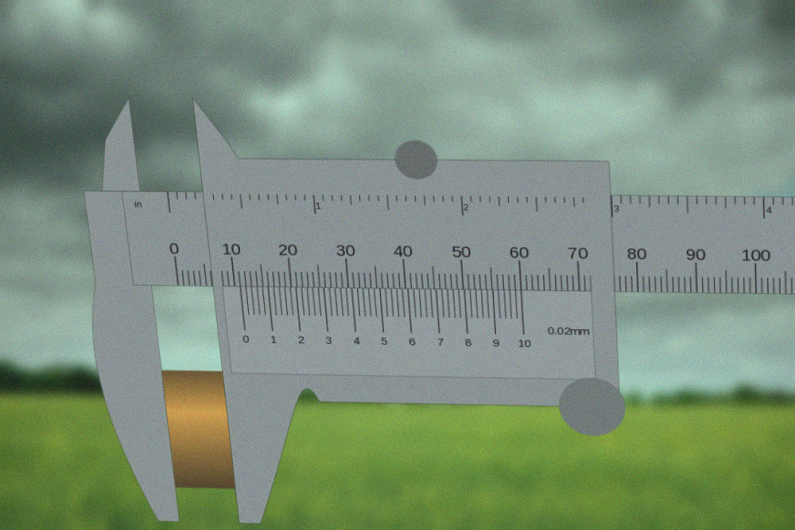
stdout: 11.0 mm
